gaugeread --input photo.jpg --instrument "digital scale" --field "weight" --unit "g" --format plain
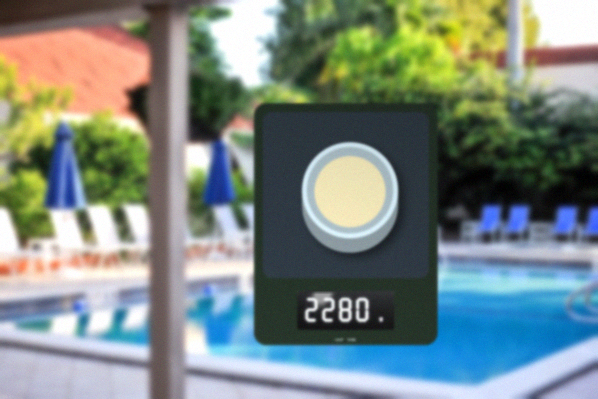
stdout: 2280 g
